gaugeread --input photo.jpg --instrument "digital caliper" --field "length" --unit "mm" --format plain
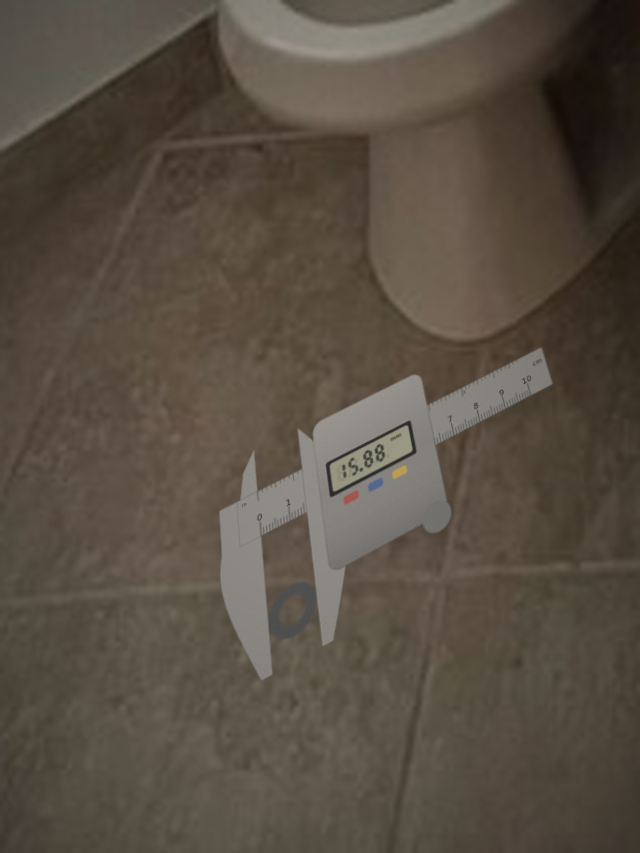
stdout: 15.88 mm
